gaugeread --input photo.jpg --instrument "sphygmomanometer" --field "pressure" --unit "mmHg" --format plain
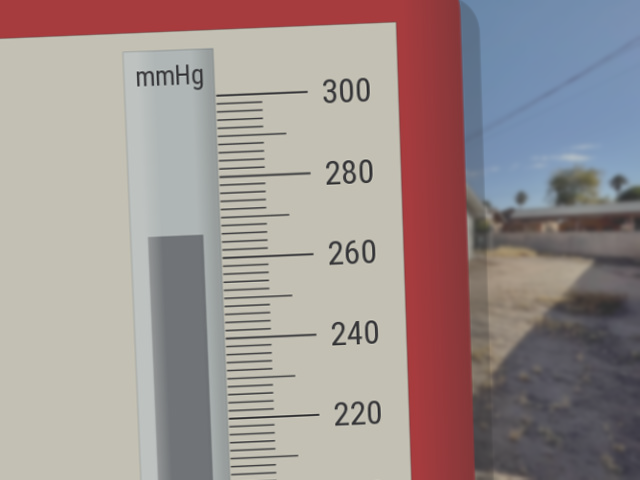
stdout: 266 mmHg
